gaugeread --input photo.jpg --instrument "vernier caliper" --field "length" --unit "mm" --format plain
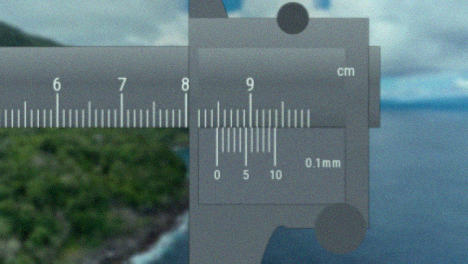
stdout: 84.8 mm
